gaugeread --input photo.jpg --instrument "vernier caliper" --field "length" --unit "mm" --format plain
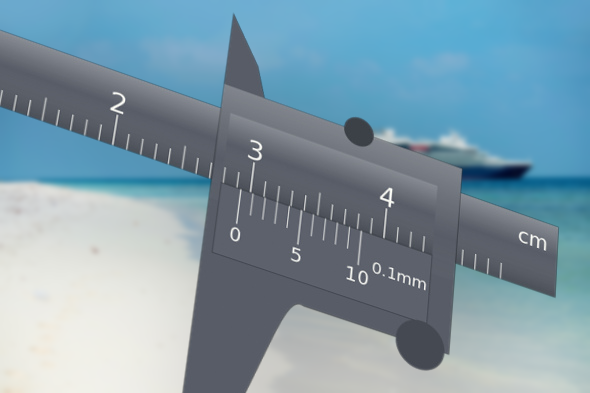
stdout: 29.3 mm
